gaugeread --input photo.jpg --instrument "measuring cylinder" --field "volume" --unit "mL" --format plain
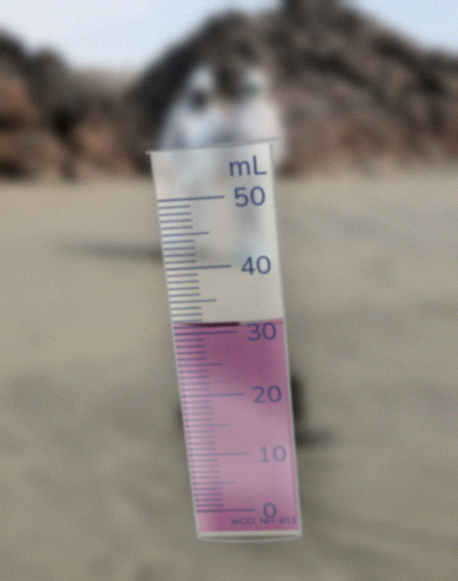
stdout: 31 mL
